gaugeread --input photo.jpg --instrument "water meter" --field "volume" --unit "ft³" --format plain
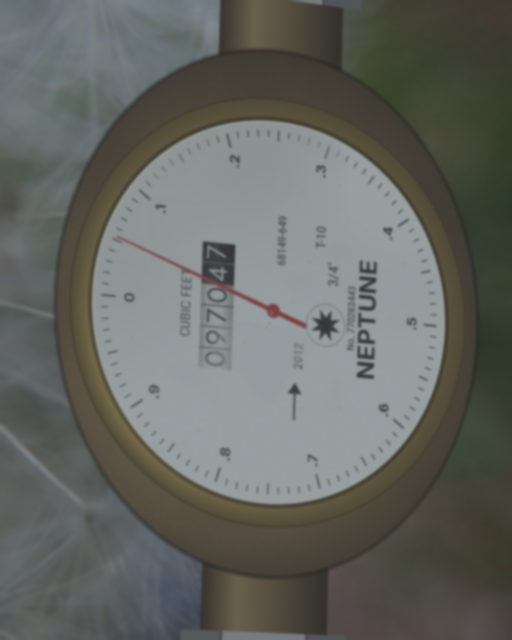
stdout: 97047.05 ft³
